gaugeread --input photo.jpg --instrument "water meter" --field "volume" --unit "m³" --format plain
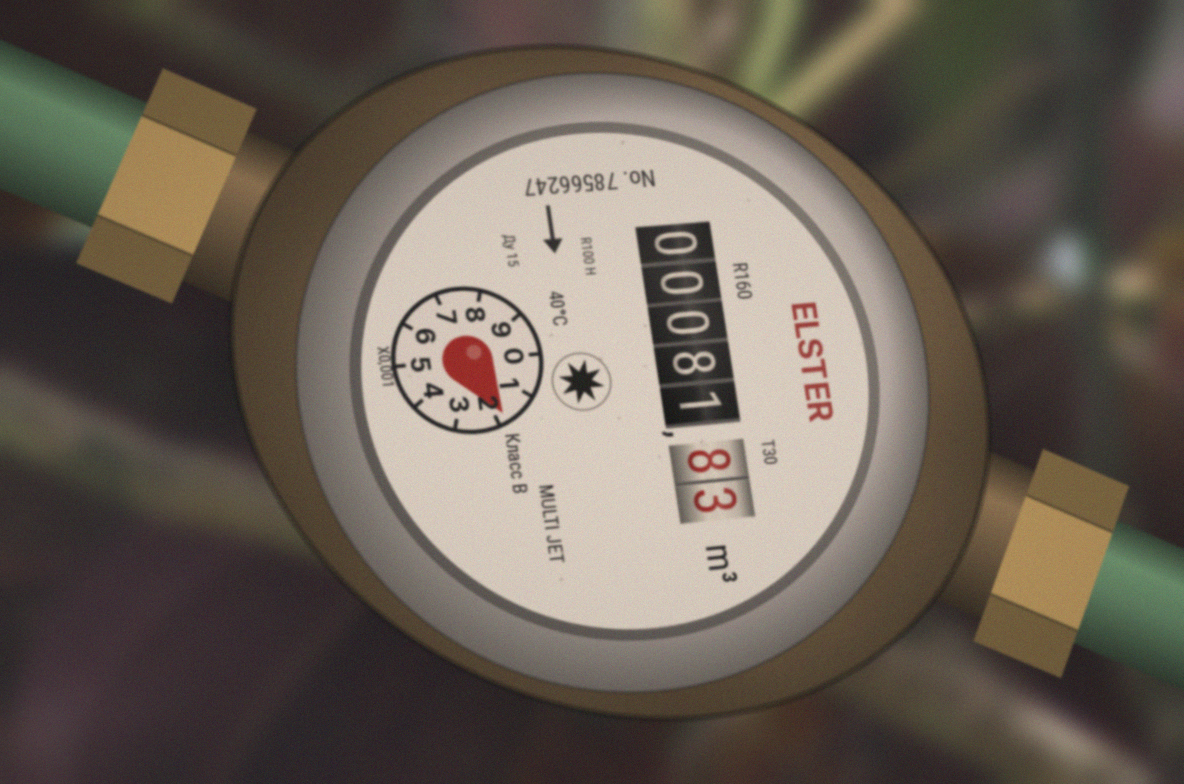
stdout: 81.831 m³
